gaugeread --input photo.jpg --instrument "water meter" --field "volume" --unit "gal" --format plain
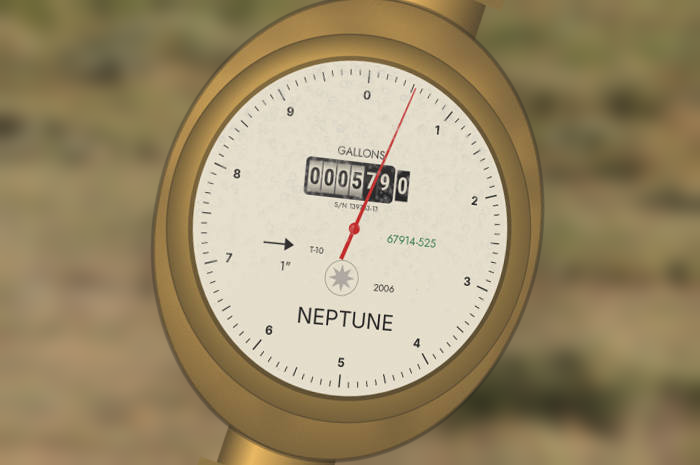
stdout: 5790.5 gal
